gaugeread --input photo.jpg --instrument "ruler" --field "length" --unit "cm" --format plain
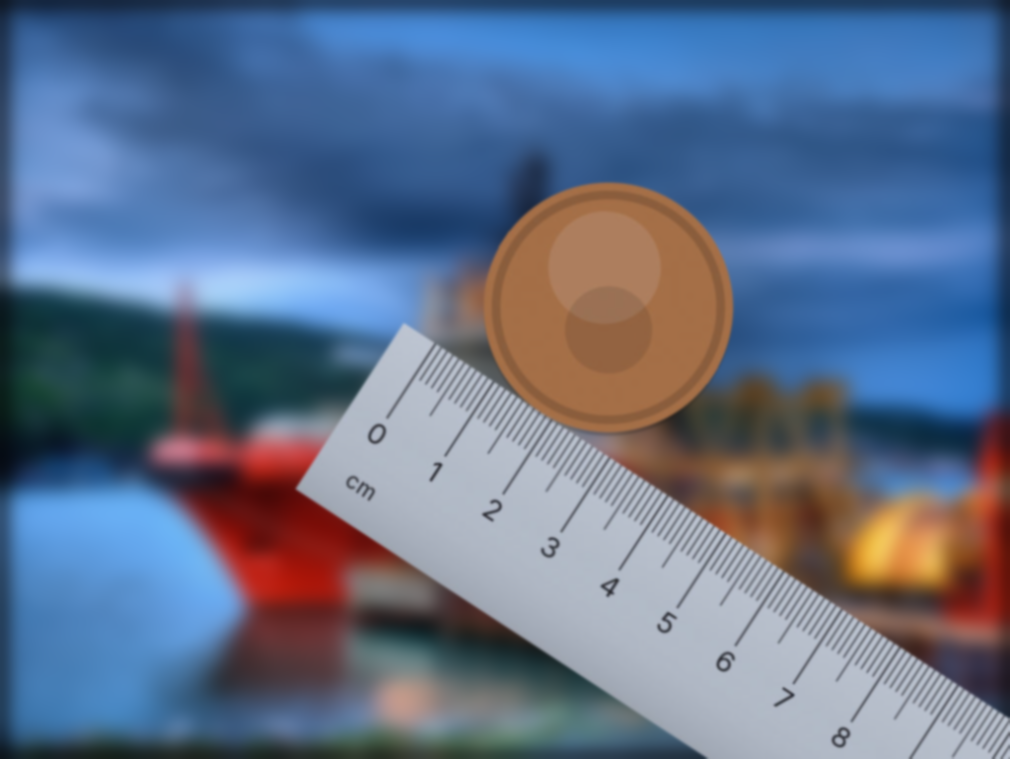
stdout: 3.6 cm
